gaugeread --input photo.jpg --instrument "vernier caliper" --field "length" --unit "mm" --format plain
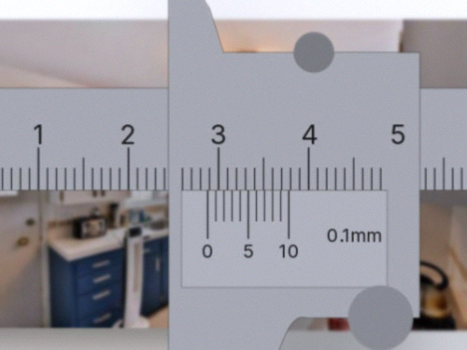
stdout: 28.8 mm
